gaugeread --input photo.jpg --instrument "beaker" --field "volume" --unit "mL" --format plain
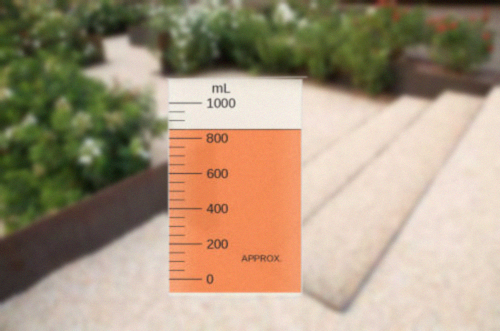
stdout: 850 mL
